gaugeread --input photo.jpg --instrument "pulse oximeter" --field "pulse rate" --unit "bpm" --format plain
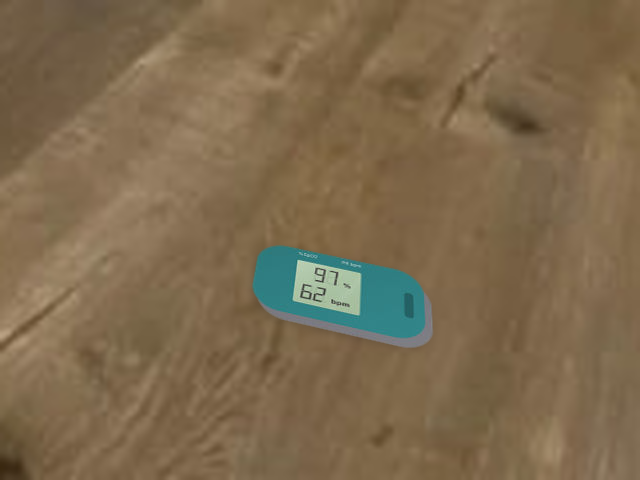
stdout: 62 bpm
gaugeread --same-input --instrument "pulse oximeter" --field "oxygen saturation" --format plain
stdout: 97 %
